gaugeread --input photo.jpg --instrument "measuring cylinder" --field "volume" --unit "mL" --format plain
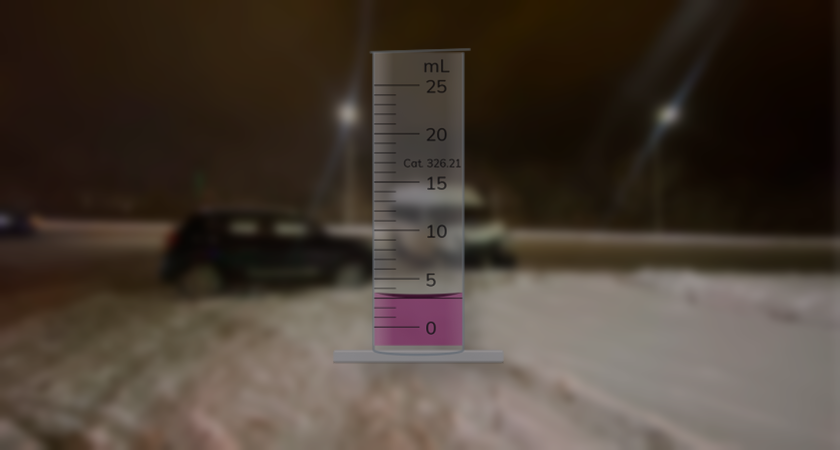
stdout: 3 mL
